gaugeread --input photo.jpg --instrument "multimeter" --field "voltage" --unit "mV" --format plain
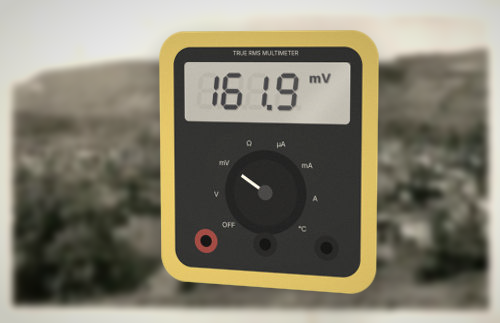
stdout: 161.9 mV
